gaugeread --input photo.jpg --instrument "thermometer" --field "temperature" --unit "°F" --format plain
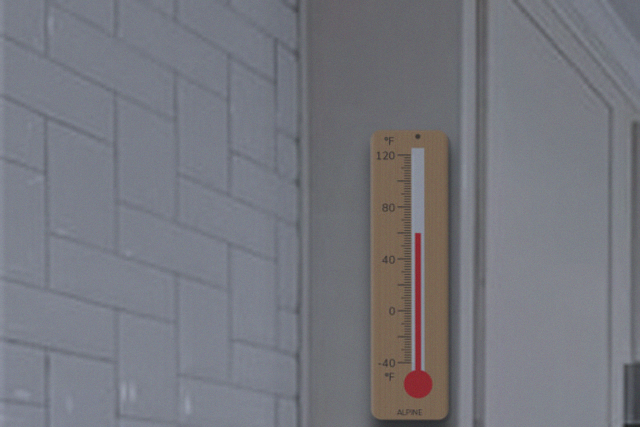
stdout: 60 °F
